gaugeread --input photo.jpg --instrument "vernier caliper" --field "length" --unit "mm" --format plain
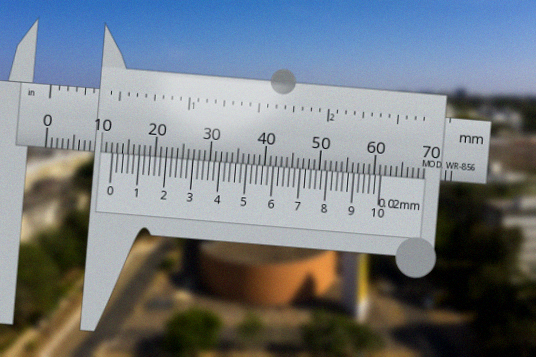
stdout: 12.2 mm
